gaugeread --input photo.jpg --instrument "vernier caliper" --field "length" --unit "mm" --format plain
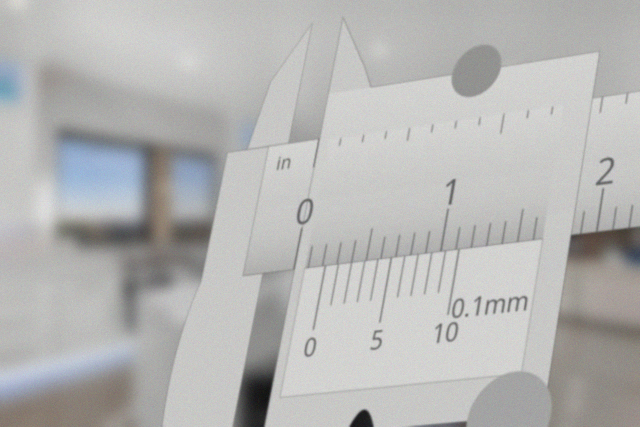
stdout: 2.2 mm
